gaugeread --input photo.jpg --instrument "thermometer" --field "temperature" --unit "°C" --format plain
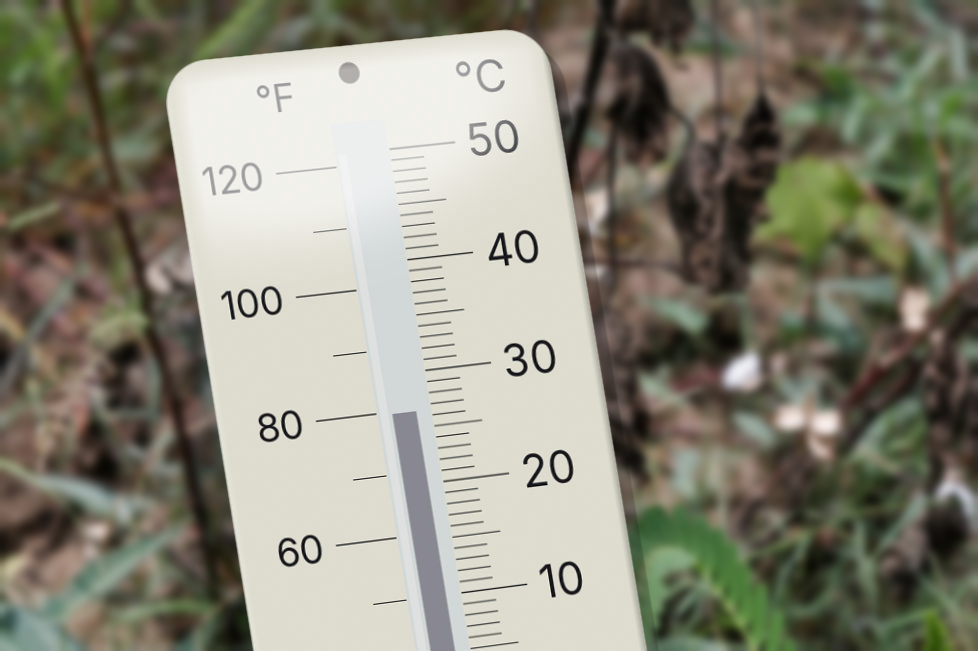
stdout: 26.5 °C
